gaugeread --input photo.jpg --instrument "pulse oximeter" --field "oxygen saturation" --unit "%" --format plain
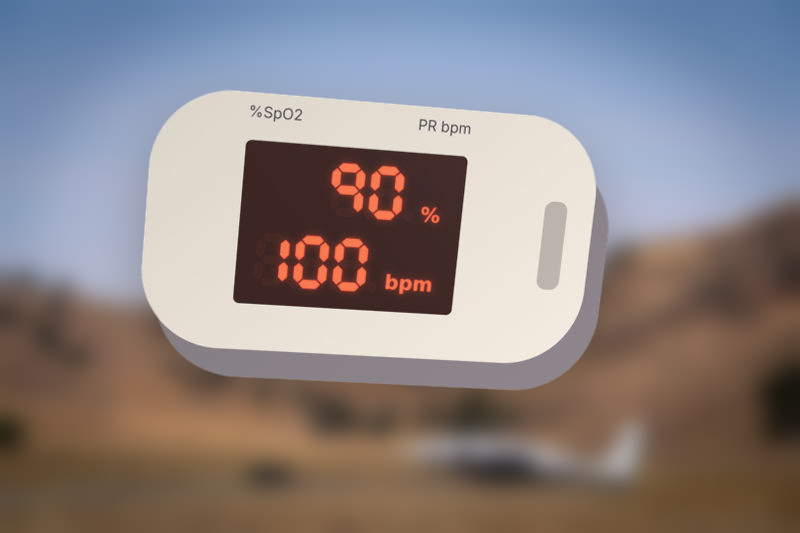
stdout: 90 %
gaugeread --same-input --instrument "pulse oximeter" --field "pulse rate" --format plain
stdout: 100 bpm
